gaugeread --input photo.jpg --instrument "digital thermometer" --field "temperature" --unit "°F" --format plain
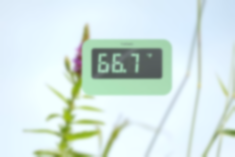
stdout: 66.7 °F
